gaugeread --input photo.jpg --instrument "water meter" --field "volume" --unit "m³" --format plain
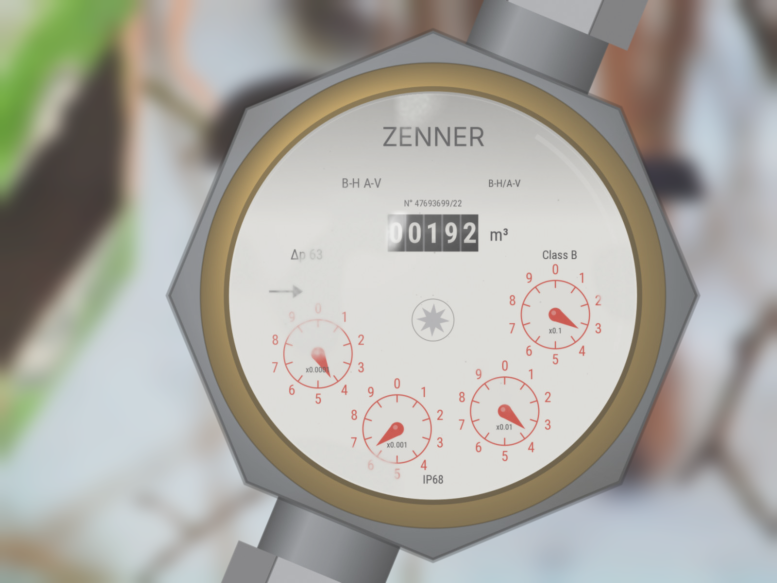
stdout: 192.3364 m³
